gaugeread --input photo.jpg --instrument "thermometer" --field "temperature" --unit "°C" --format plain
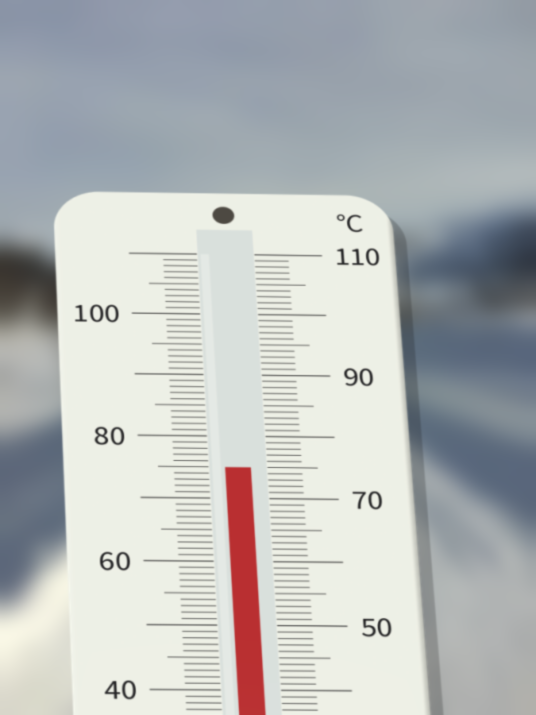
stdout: 75 °C
